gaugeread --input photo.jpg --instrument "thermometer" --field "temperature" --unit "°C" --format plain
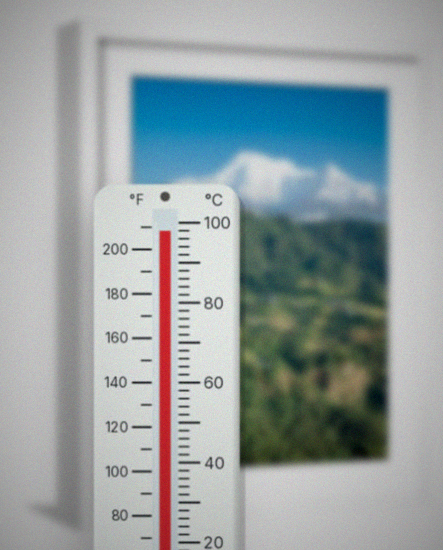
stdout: 98 °C
